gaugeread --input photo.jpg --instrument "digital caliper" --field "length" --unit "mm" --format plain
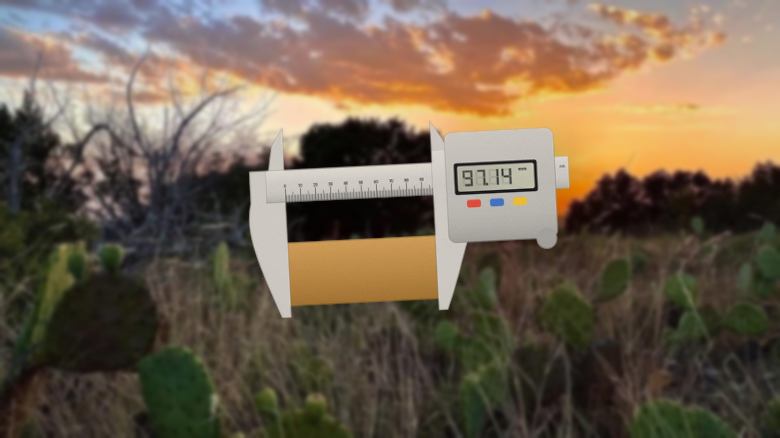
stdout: 97.14 mm
